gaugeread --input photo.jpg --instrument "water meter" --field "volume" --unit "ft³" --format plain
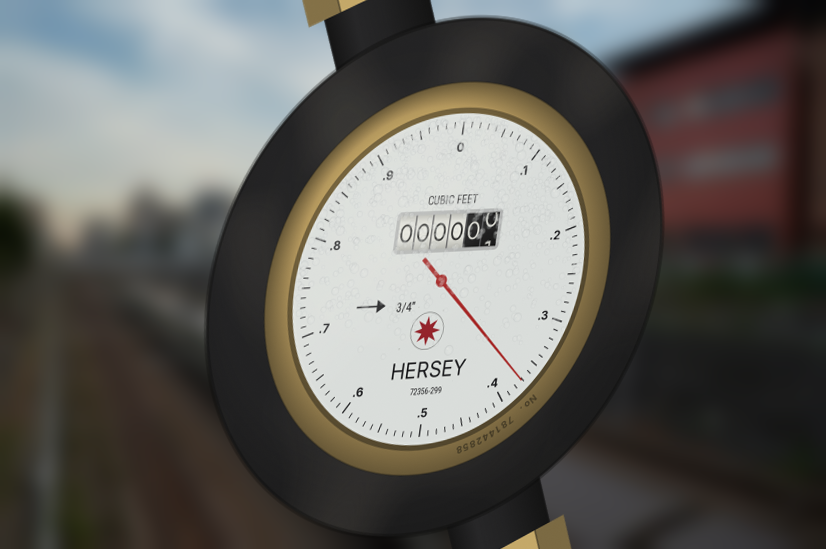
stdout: 0.37 ft³
